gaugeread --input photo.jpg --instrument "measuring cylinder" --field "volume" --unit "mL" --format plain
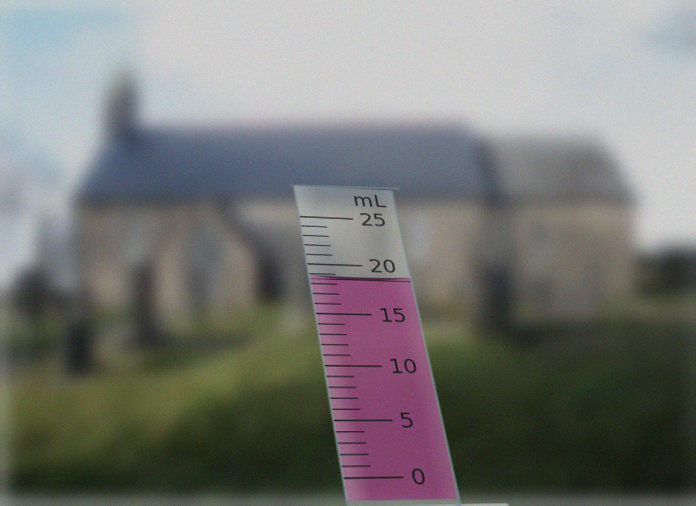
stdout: 18.5 mL
